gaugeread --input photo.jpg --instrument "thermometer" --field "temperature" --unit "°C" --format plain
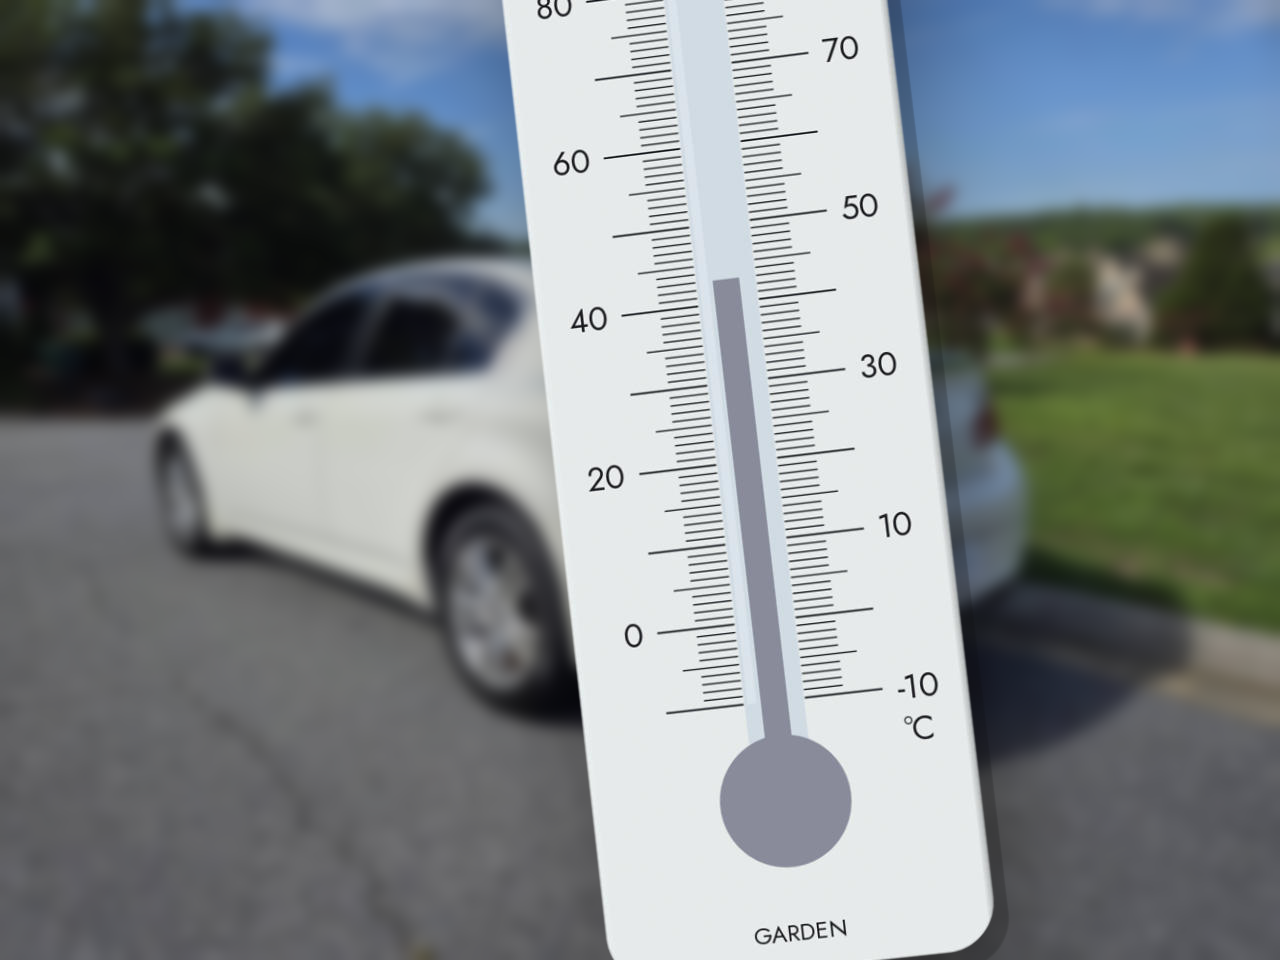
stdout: 43 °C
